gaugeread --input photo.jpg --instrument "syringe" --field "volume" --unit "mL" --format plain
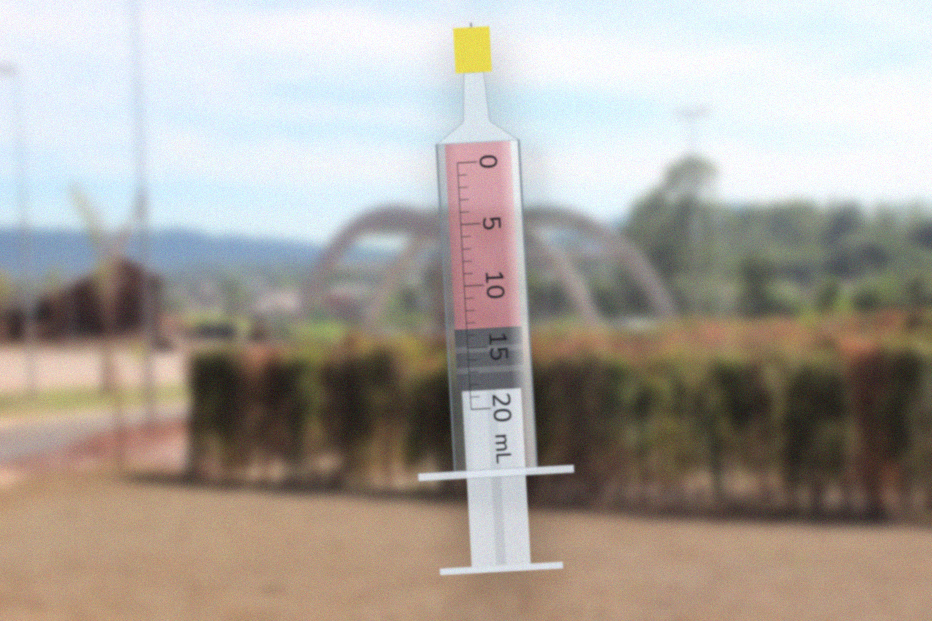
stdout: 13.5 mL
